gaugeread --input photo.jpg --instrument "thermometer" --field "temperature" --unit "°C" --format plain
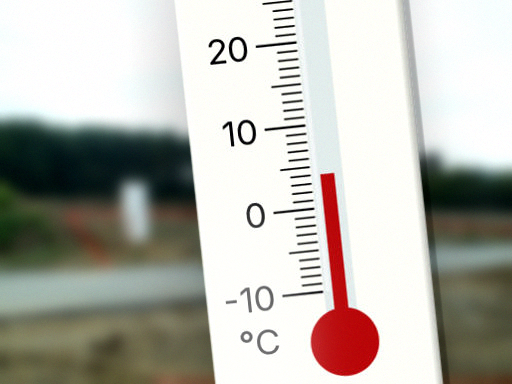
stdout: 4 °C
